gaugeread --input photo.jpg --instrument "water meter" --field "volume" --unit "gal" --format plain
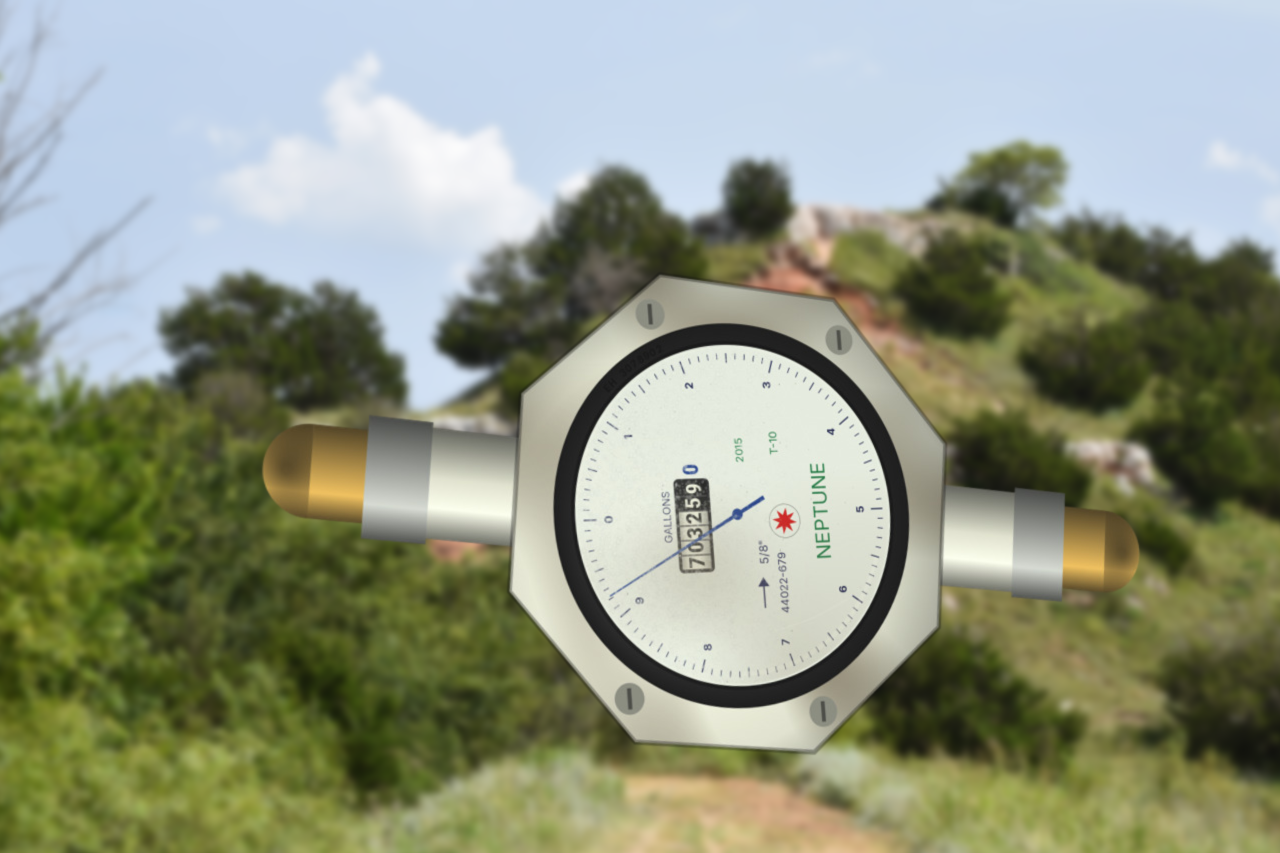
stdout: 7032589.2 gal
